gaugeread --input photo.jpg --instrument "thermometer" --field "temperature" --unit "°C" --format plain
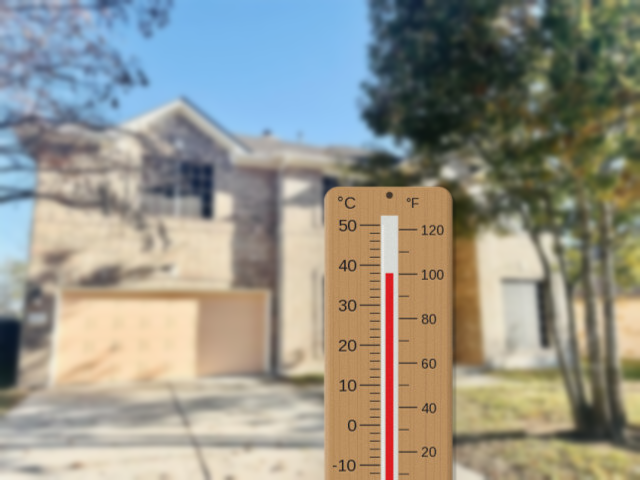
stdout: 38 °C
